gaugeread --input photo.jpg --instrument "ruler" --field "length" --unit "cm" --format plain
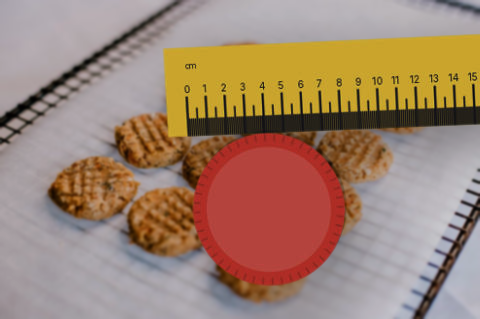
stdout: 8 cm
